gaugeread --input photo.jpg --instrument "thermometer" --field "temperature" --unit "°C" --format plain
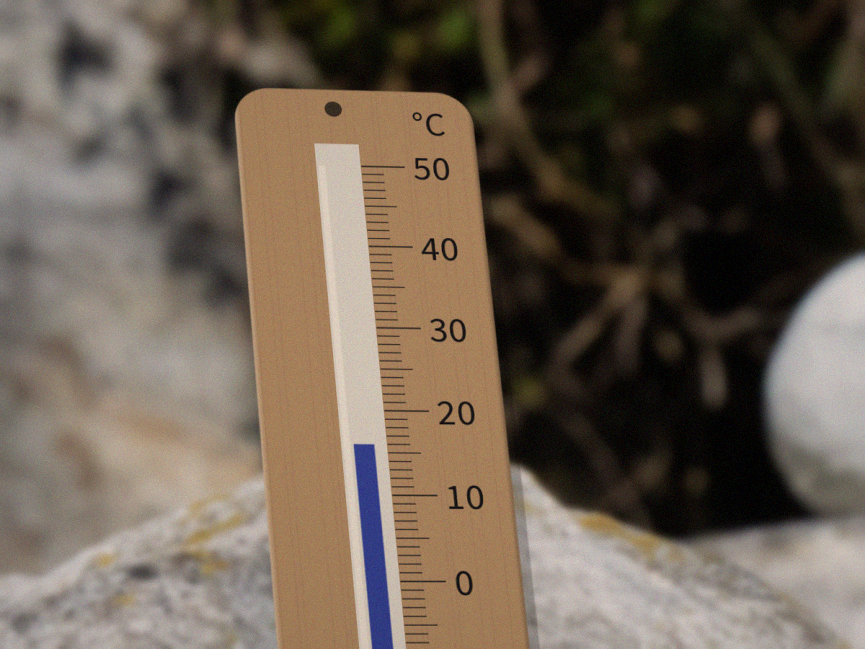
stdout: 16 °C
